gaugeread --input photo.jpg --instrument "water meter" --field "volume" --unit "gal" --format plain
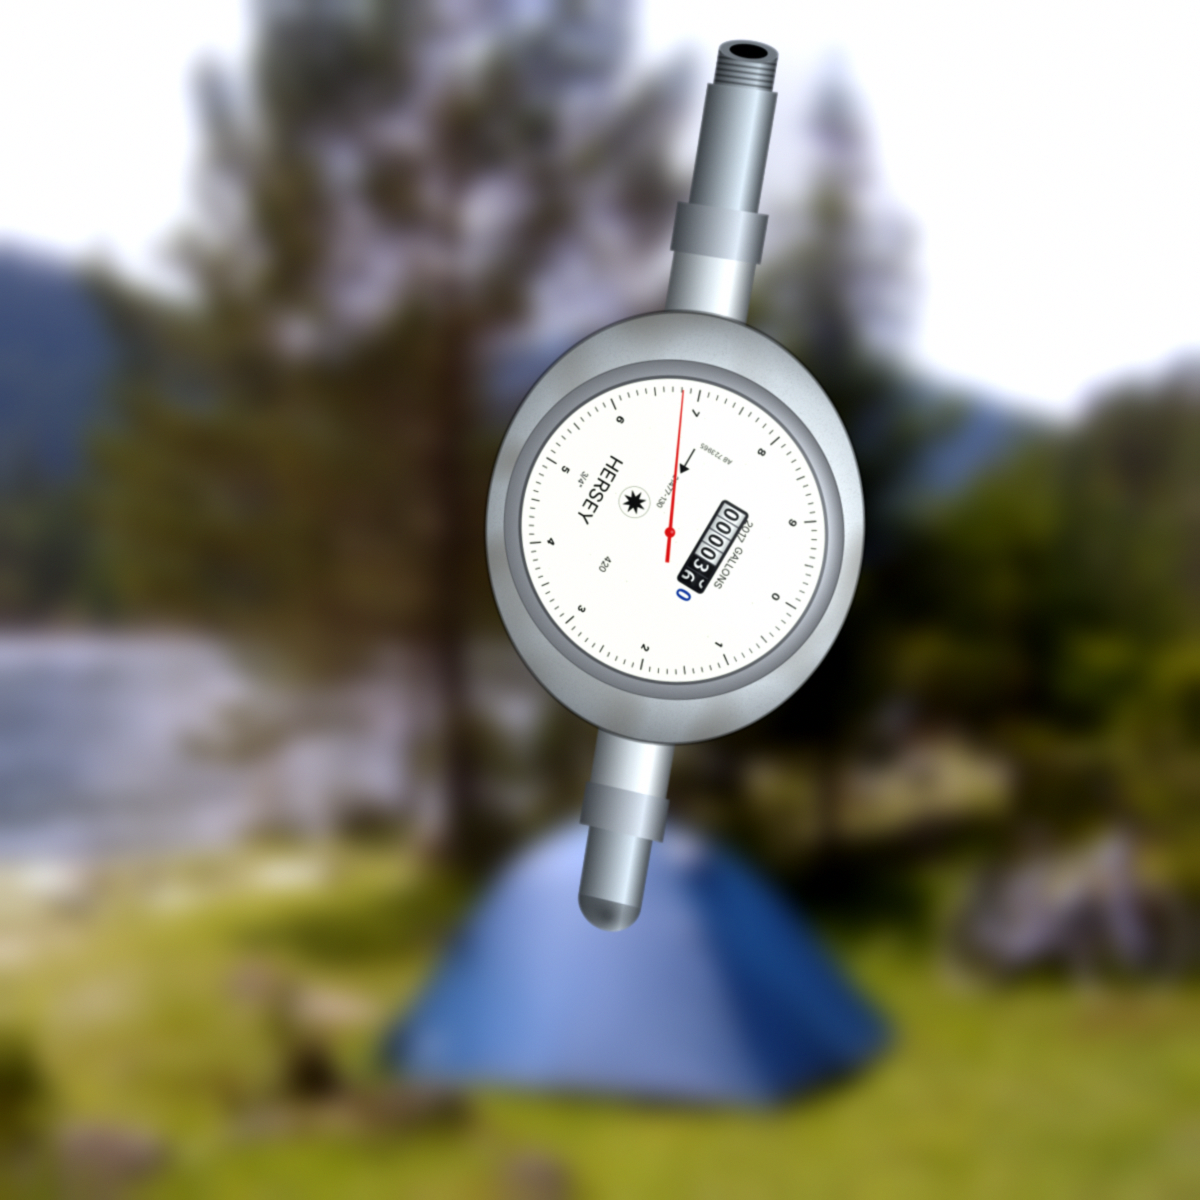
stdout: 356.8 gal
